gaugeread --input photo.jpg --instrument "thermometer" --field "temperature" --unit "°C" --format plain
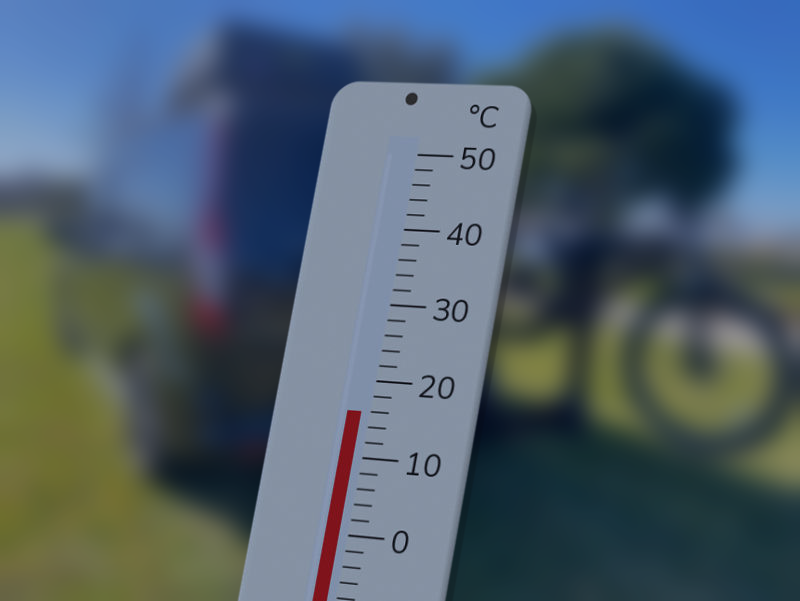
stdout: 16 °C
